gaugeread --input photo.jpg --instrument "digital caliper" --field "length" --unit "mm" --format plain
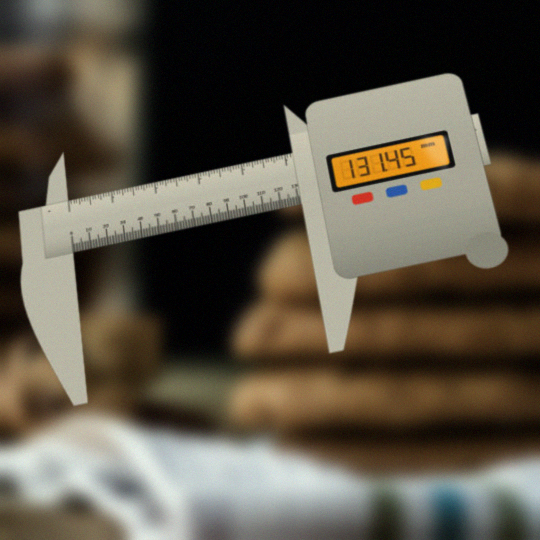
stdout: 131.45 mm
